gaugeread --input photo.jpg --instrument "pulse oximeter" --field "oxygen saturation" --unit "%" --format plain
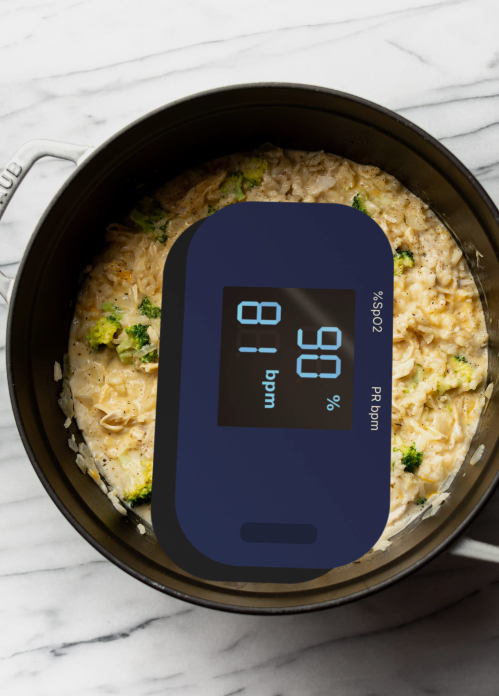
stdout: 90 %
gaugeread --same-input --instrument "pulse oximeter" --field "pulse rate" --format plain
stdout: 81 bpm
